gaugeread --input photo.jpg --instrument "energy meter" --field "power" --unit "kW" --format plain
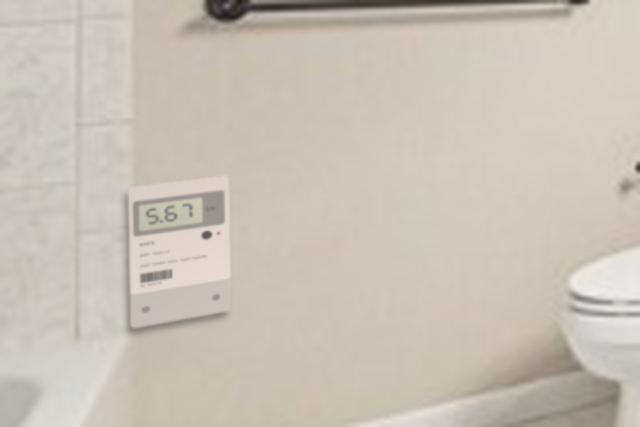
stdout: 5.67 kW
